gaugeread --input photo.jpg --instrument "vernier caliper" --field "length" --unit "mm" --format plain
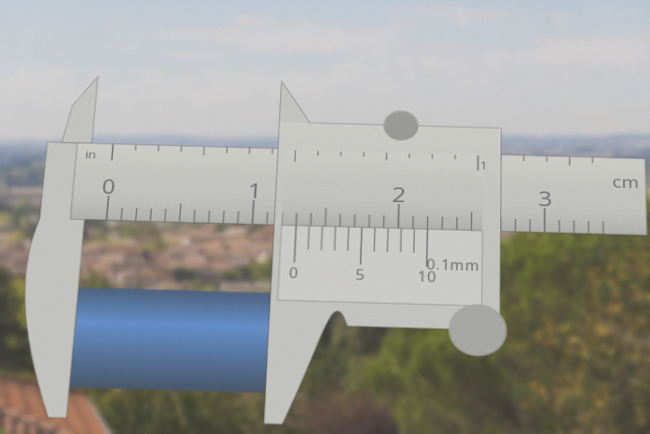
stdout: 13.0 mm
